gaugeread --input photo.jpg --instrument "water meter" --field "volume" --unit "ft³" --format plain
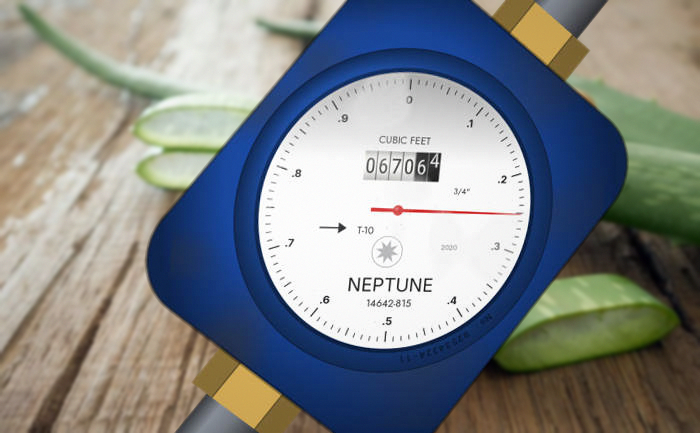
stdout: 67064.25 ft³
